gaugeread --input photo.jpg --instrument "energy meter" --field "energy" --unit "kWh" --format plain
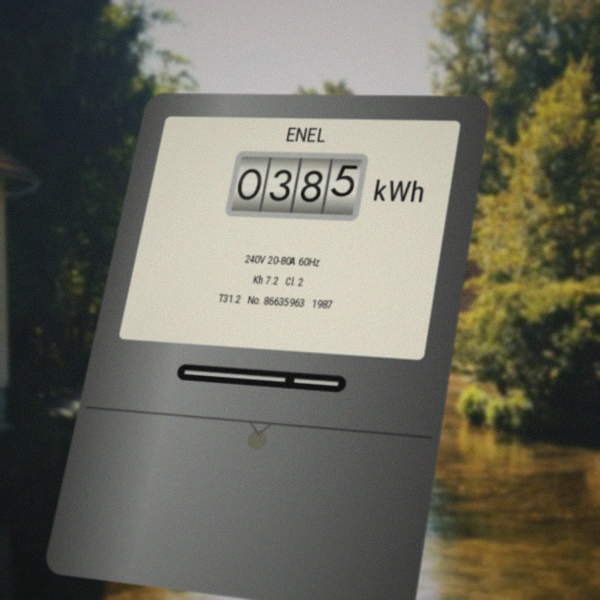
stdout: 385 kWh
